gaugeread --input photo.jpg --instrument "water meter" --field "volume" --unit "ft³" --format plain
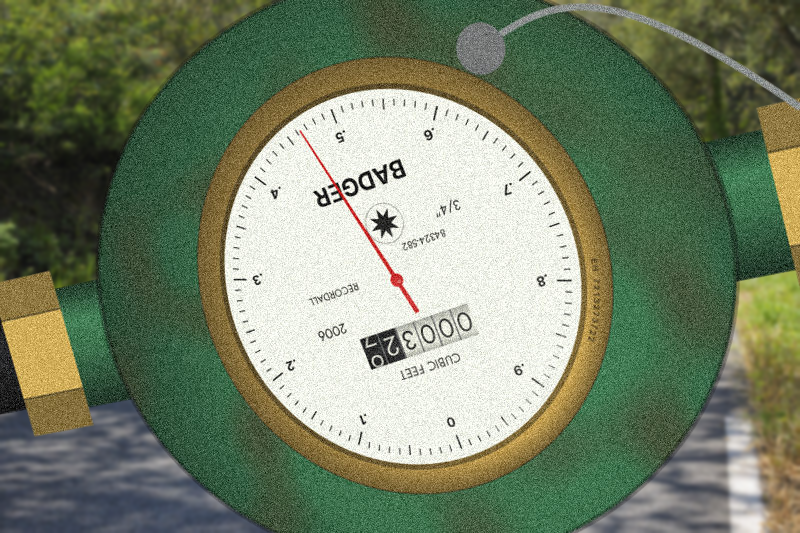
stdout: 326.46 ft³
